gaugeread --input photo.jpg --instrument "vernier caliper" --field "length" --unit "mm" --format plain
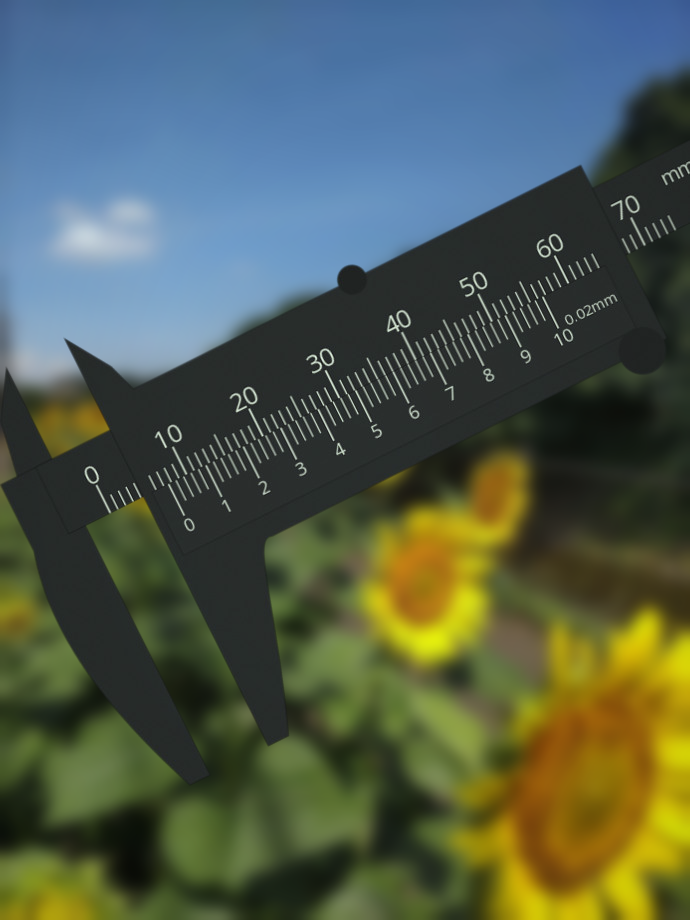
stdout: 7.6 mm
